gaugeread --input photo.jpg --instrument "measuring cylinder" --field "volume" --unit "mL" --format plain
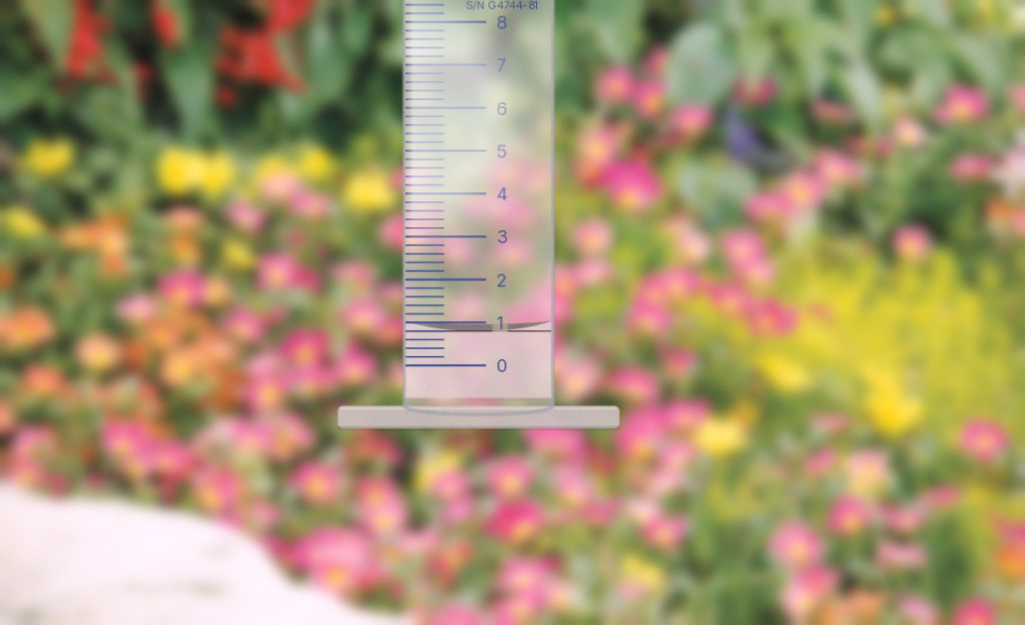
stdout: 0.8 mL
